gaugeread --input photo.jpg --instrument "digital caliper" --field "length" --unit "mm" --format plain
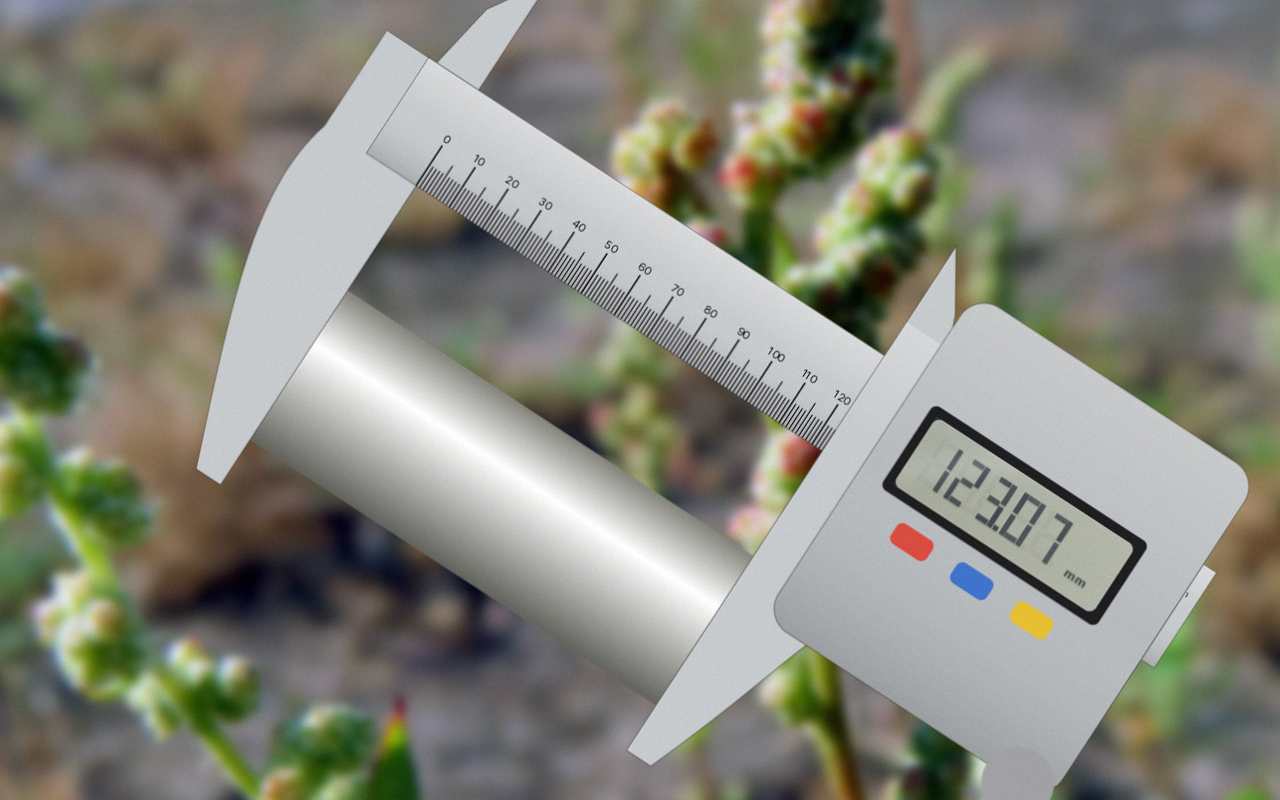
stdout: 123.07 mm
